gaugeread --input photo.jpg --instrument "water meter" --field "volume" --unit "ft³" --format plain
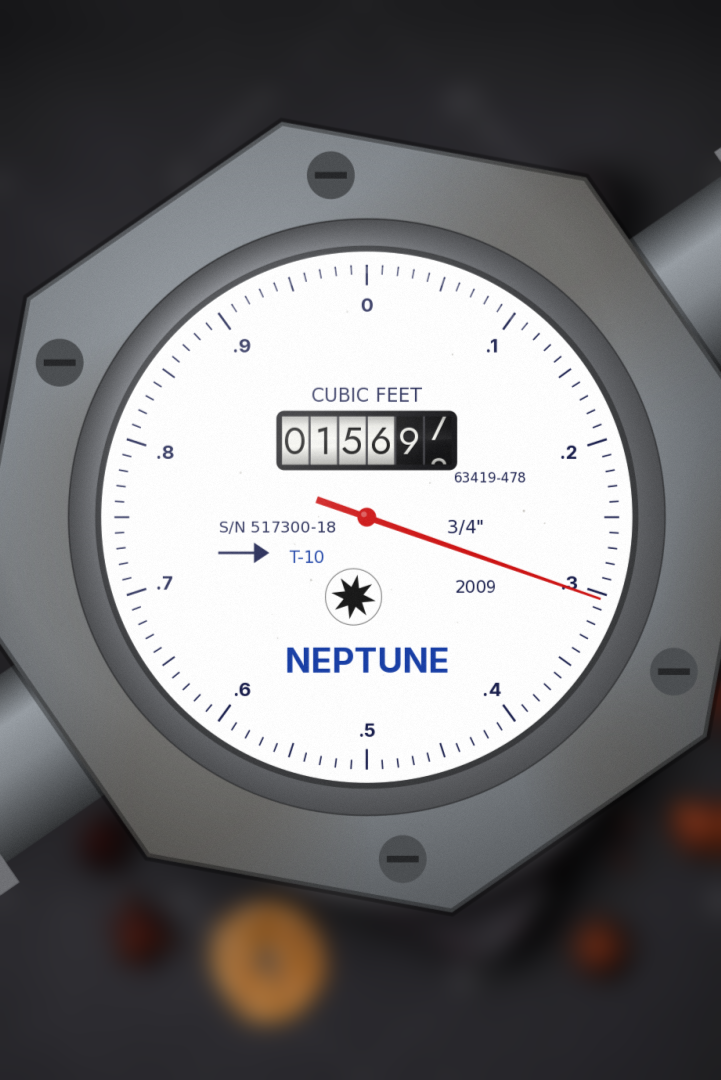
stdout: 15697.30 ft³
